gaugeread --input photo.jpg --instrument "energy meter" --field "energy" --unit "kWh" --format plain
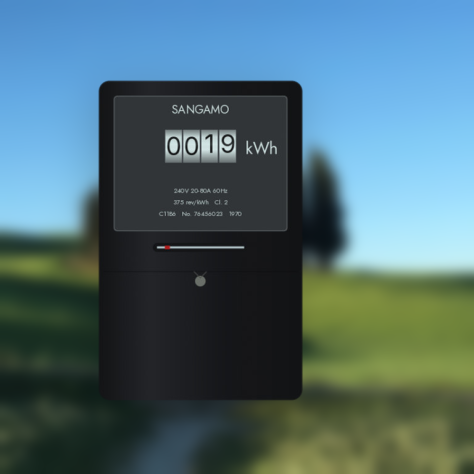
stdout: 19 kWh
